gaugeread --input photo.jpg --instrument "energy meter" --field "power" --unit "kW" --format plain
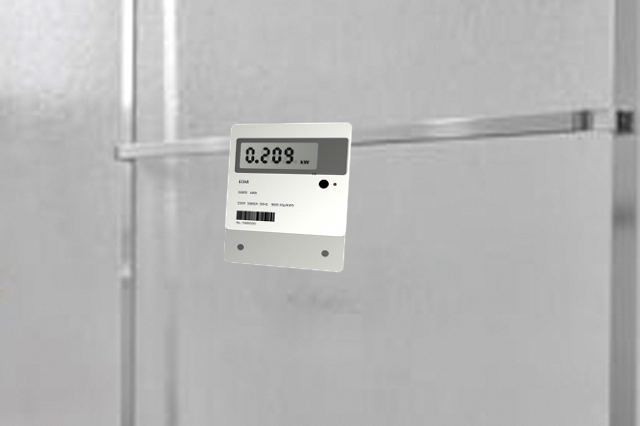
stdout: 0.209 kW
